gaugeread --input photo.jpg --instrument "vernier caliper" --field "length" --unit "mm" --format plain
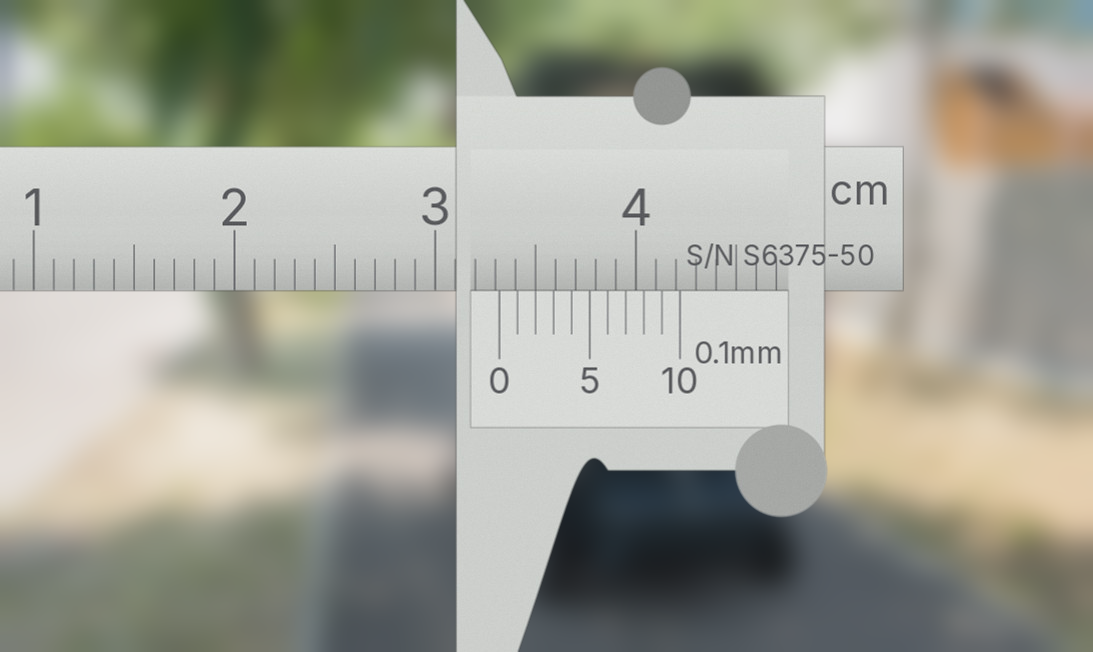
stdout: 33.2 mm
